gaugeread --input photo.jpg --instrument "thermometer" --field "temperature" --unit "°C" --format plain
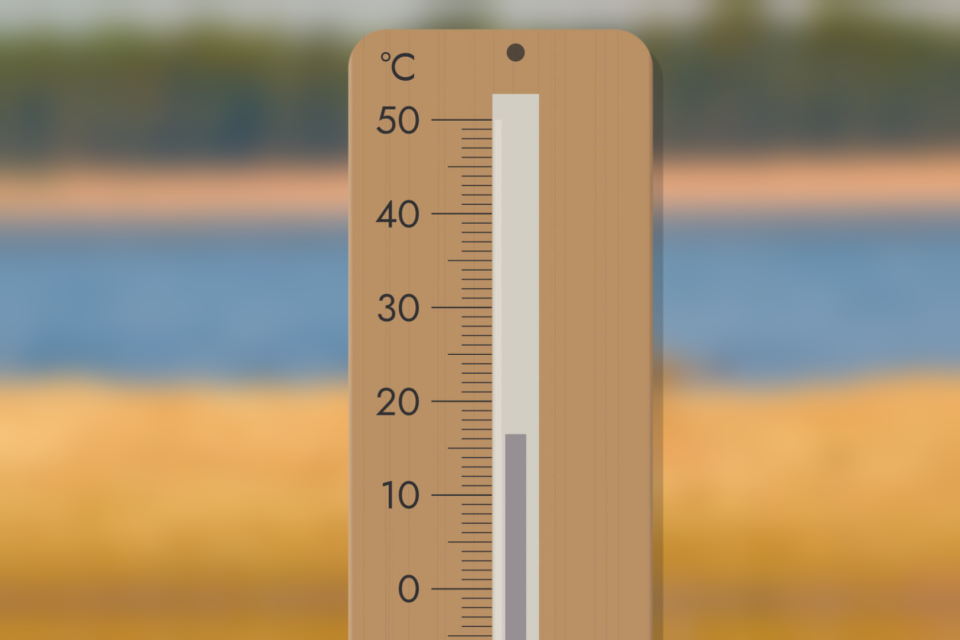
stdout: 16.5 °C
